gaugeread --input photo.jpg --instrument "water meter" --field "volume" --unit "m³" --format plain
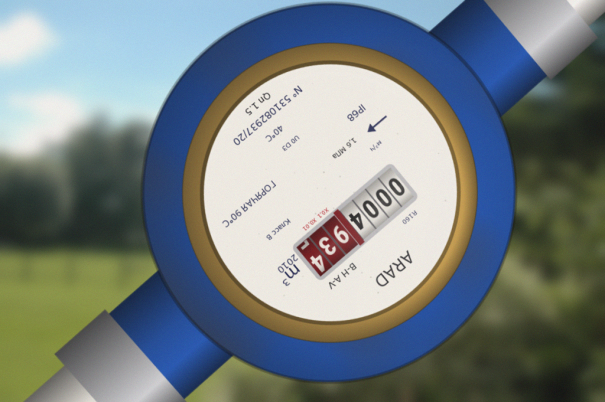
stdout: 4.934 m³
